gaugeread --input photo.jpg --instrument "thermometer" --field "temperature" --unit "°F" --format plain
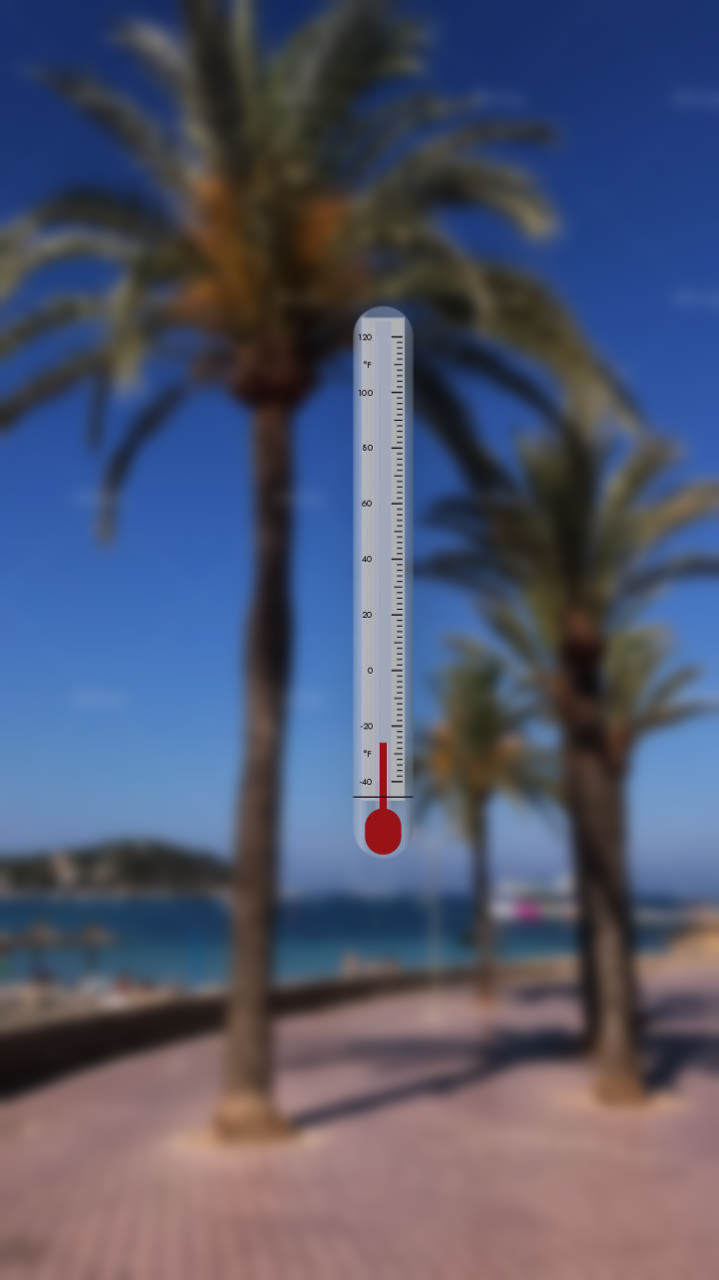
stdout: -26 °F
